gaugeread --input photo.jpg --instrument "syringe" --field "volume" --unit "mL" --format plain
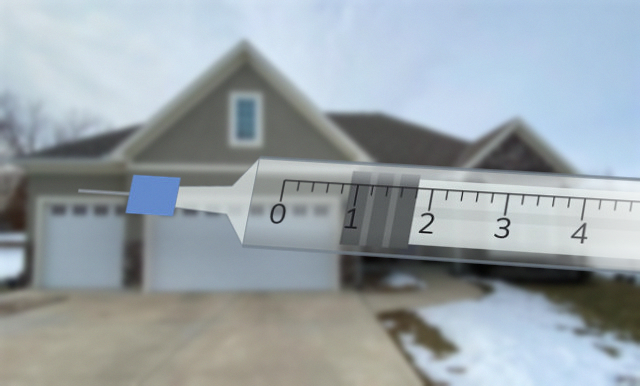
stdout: 0.9 mL
